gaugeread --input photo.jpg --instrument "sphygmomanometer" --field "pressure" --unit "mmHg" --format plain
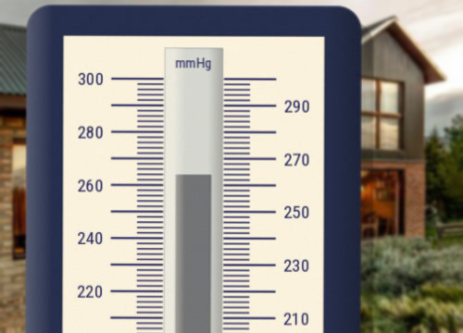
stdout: 264 mmHg
